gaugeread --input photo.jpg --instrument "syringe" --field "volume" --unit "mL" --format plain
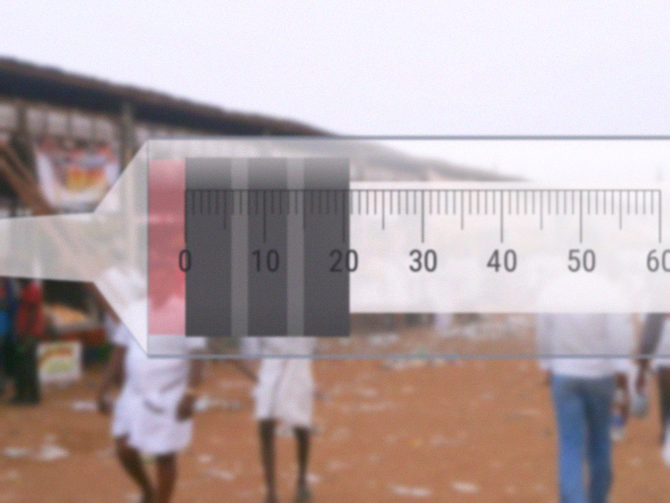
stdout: 0 mL
